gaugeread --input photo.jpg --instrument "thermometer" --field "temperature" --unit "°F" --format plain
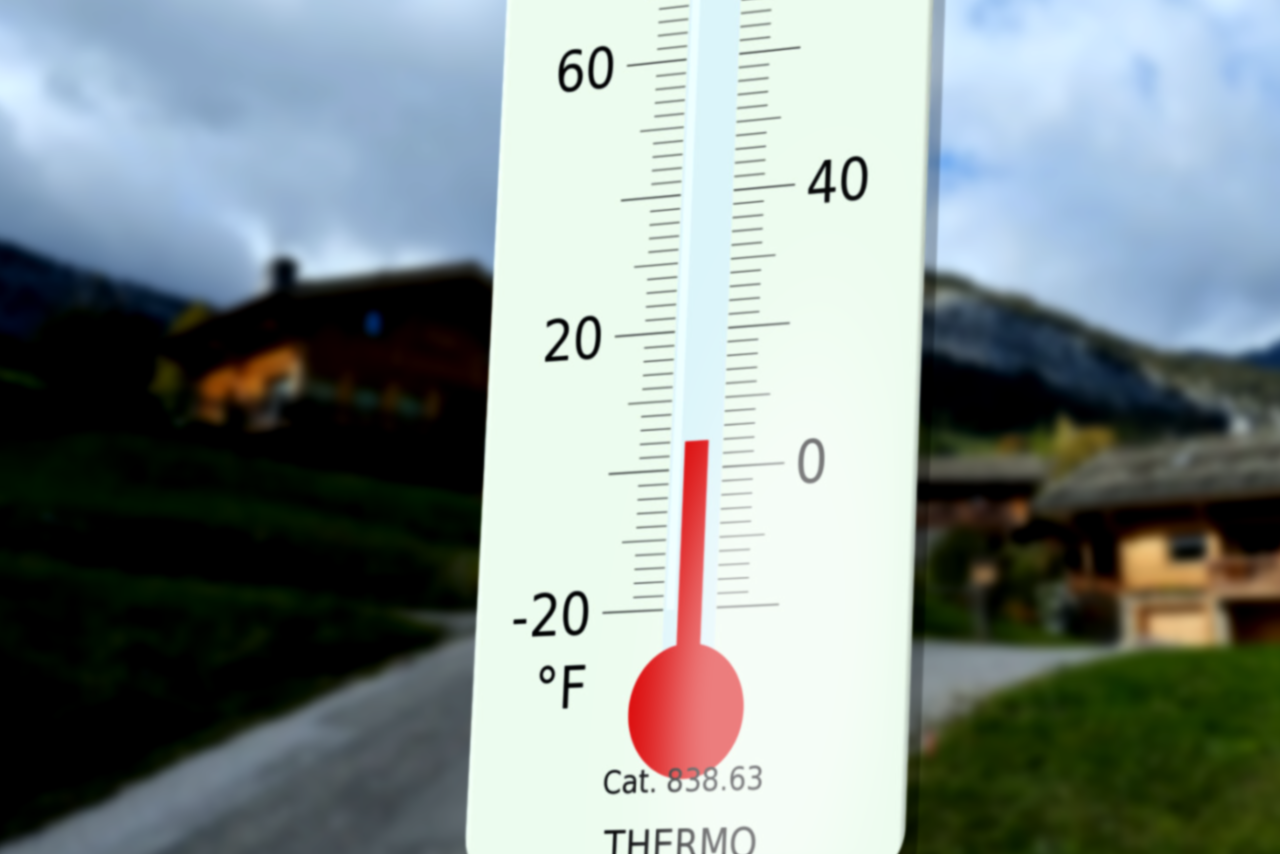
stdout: 4 °F
